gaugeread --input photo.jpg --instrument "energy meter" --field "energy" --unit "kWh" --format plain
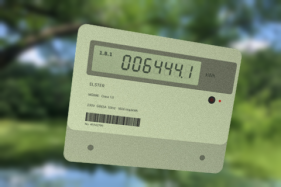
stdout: 6444.1 kWh
